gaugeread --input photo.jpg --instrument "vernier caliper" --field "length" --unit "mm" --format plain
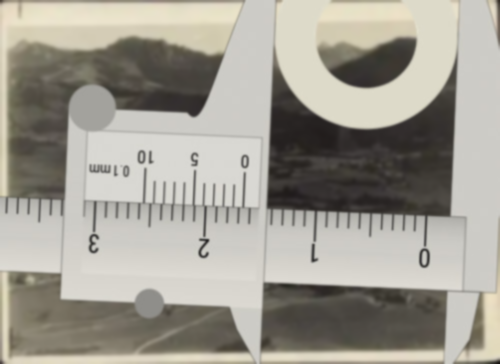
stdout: 16.6 mm
